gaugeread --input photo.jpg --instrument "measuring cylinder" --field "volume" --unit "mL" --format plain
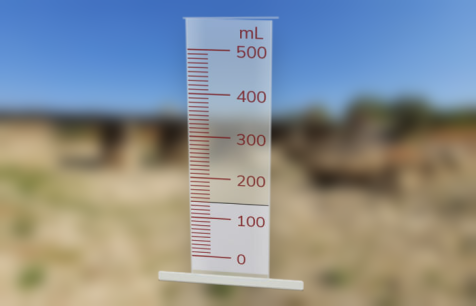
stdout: 140 mL
